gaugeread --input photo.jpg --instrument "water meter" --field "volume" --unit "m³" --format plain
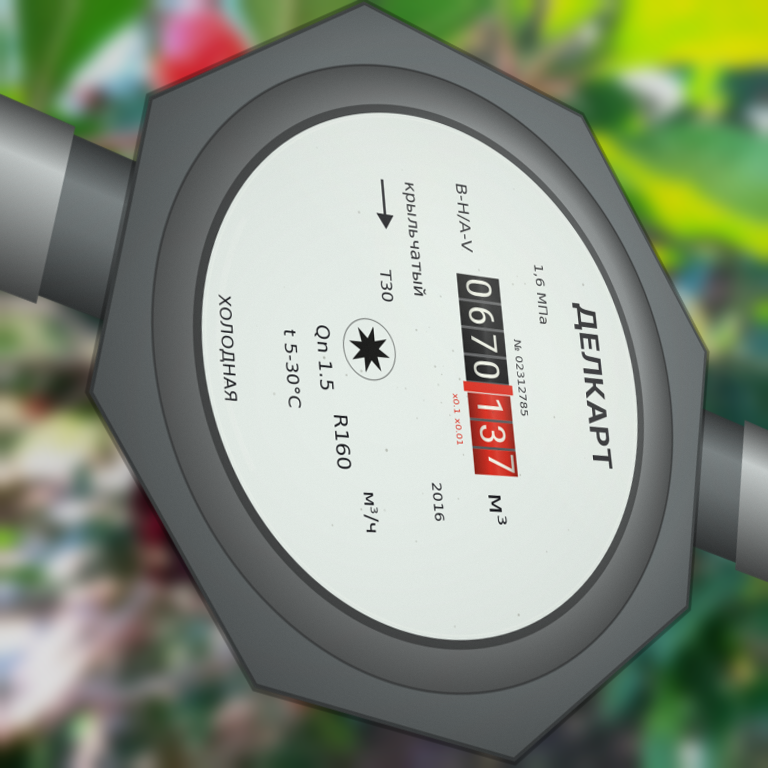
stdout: 670.137 m³
